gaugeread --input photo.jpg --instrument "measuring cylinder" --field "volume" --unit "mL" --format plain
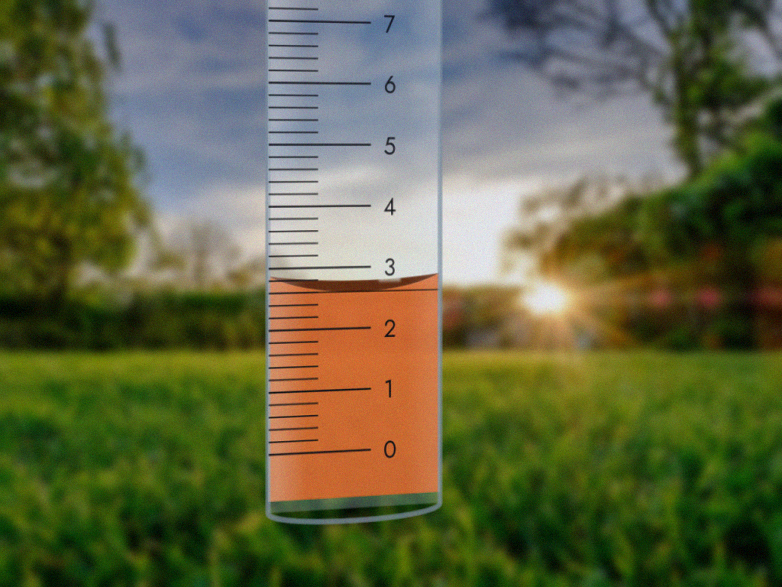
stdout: 2.6 mL
